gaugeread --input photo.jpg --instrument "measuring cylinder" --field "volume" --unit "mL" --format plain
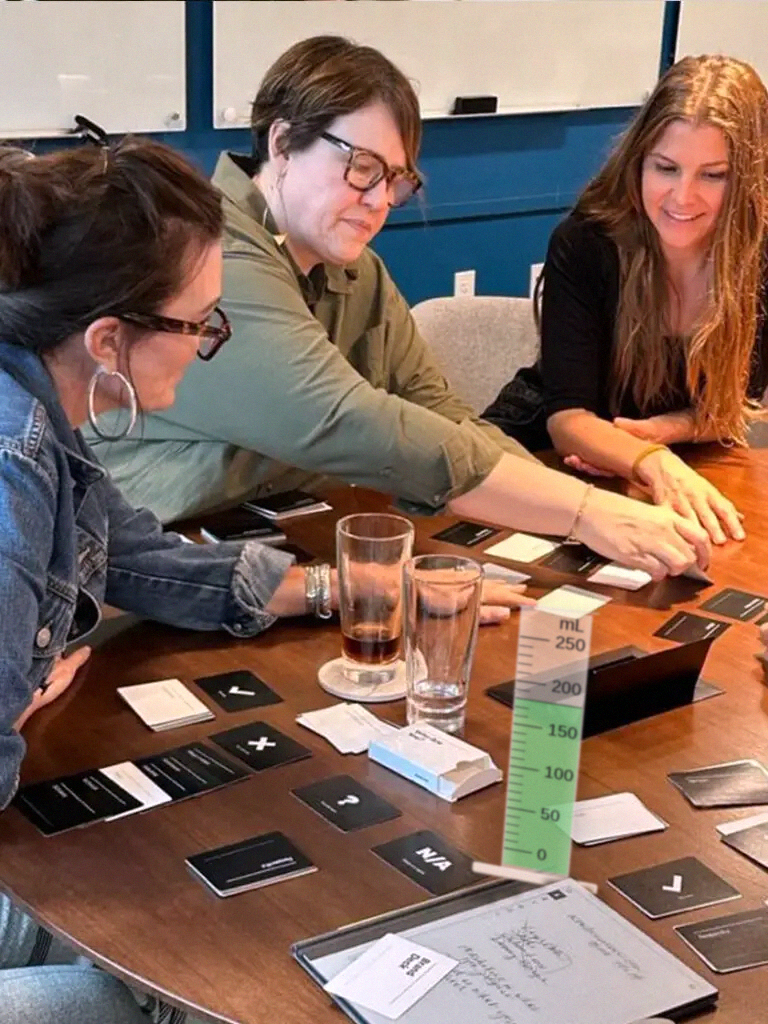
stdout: 180 mL
